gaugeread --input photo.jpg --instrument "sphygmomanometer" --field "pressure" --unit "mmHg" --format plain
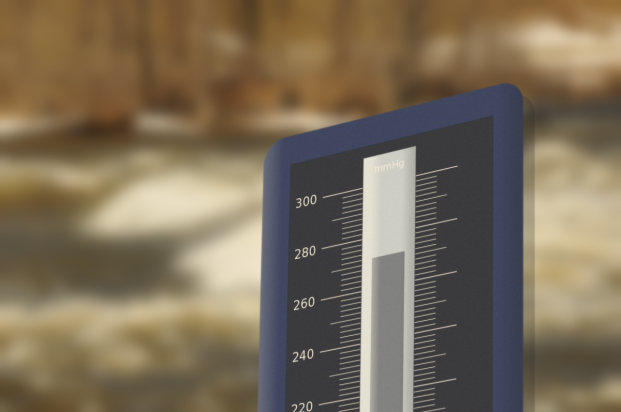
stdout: 272 mmHg
